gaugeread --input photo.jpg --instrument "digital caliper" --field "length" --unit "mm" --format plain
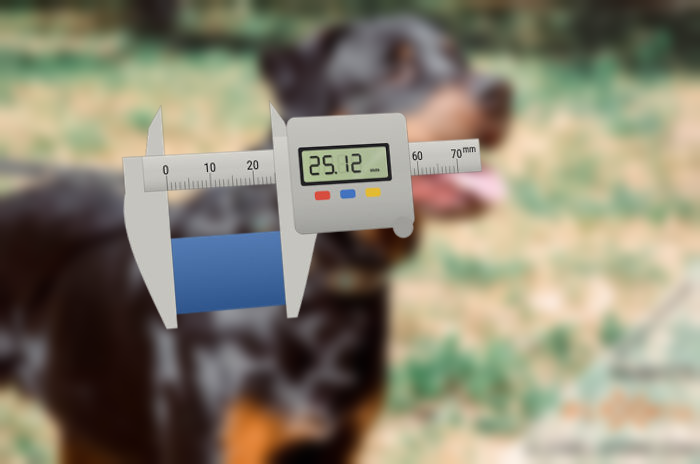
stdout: 25.12 mm
